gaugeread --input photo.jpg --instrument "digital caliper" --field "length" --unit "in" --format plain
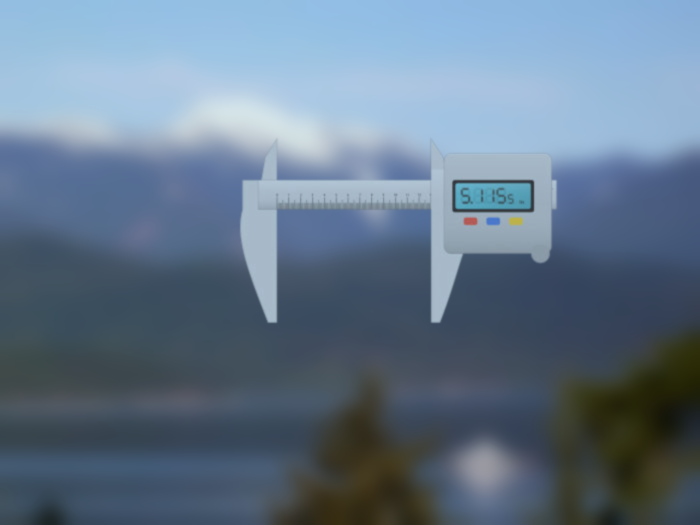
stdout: 5.1155 in
